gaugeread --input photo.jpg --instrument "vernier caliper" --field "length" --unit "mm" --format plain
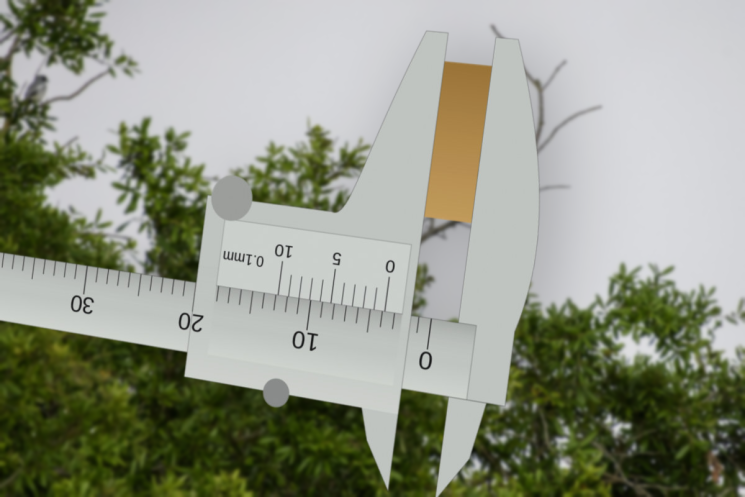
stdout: 3.8 mm
